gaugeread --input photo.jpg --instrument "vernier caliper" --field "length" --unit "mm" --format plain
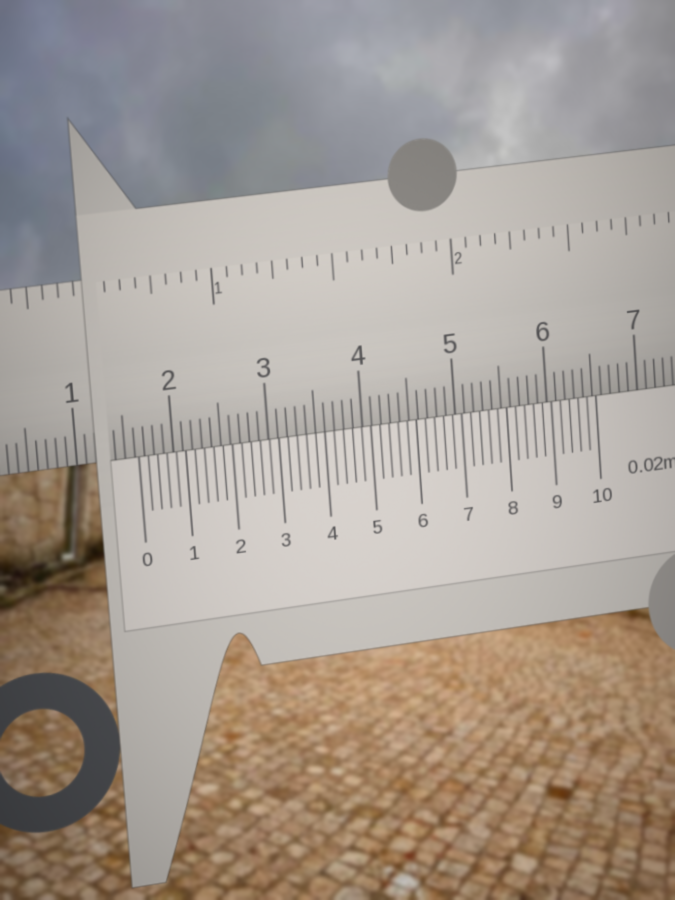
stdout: 16.4 mm
